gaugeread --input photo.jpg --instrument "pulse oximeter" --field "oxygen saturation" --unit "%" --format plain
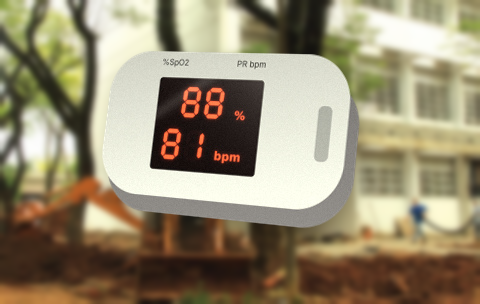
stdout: 88 %
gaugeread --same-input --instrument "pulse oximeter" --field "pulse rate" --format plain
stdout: 81 bpm
